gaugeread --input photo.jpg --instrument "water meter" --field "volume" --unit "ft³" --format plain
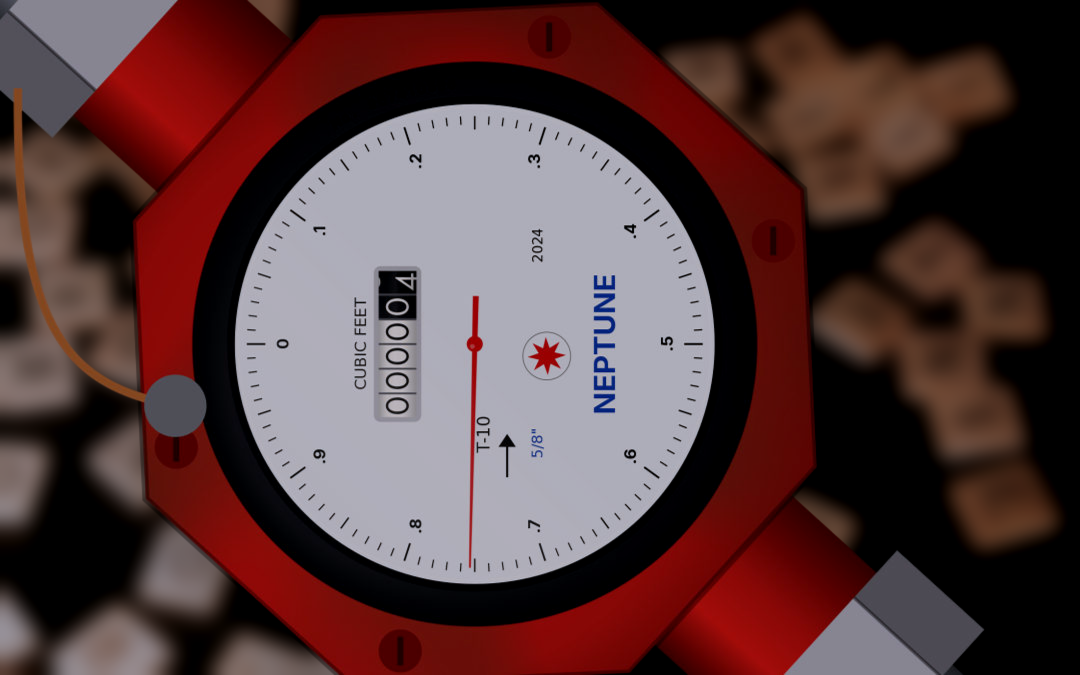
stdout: 3.75 ft³
